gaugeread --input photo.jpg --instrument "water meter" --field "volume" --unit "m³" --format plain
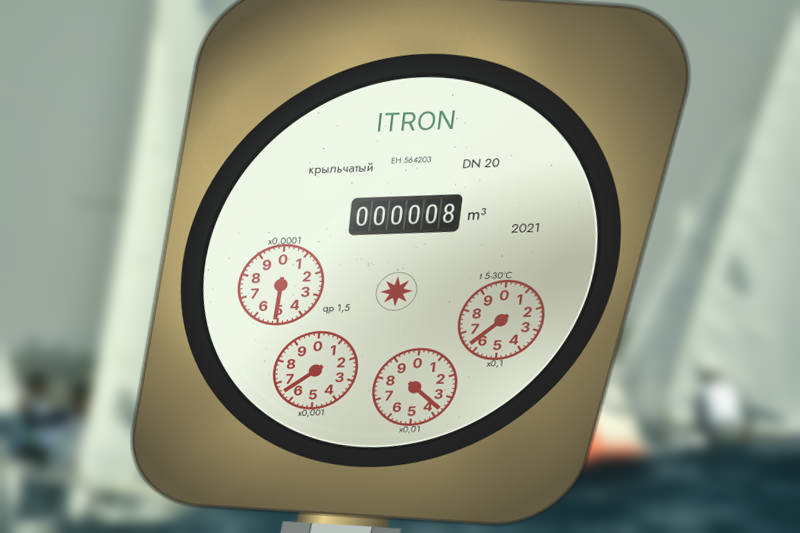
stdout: 8.6365 m³
